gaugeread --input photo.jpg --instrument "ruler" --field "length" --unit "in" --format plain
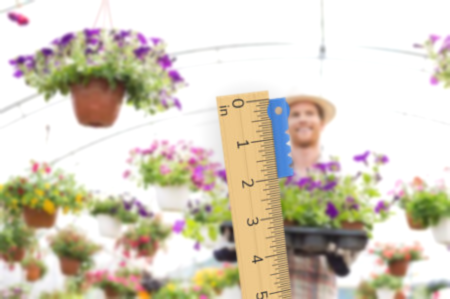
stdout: 2 in
